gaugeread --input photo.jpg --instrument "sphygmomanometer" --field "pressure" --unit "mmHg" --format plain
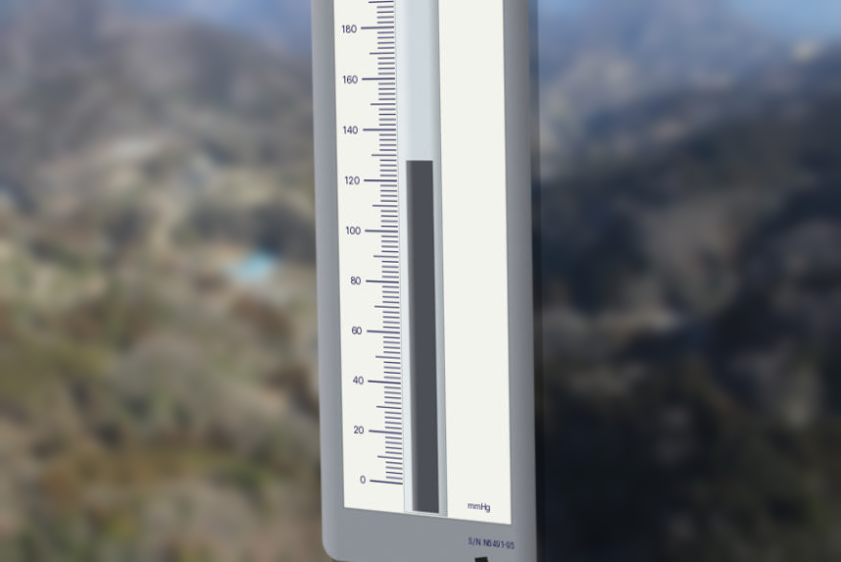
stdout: 128 mmHg
